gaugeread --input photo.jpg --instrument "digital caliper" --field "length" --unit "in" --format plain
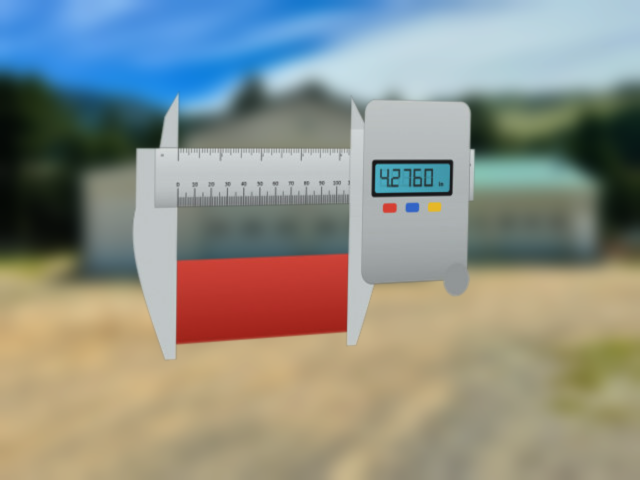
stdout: 4.2760 in
